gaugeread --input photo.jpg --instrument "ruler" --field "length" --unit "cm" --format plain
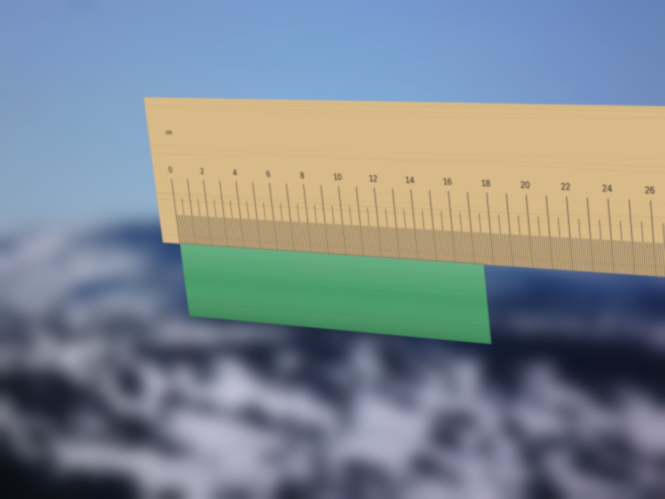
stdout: 17.5 cm
